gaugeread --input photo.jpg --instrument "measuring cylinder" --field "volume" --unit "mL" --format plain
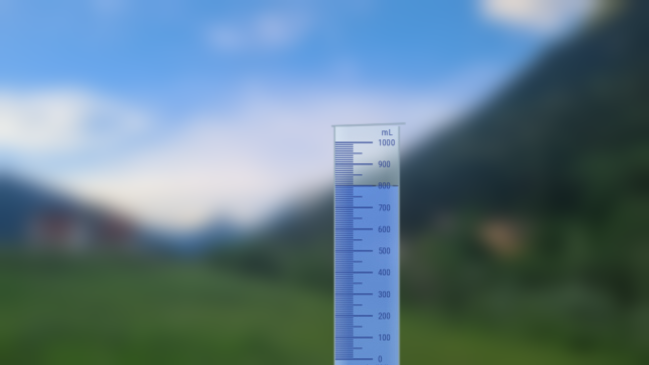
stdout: 800 mL
